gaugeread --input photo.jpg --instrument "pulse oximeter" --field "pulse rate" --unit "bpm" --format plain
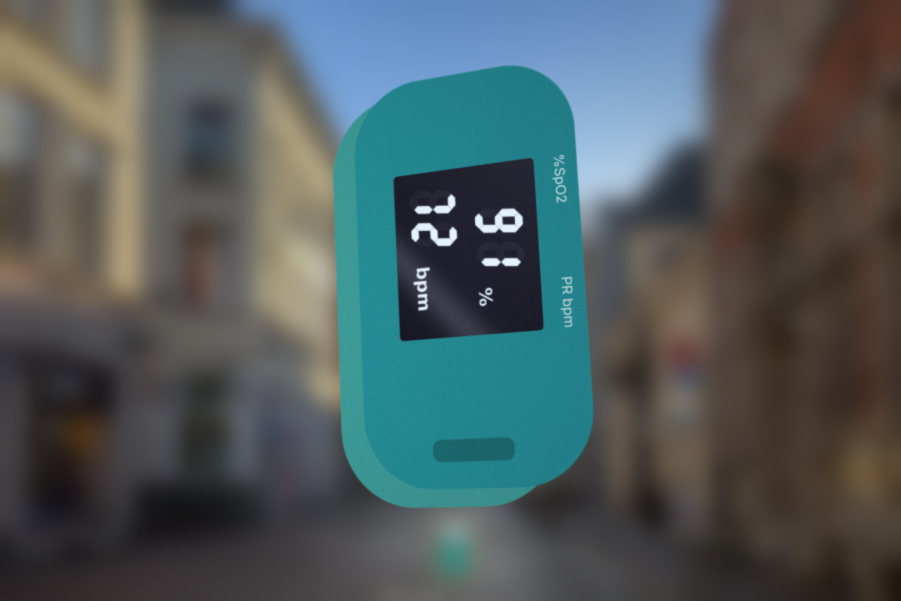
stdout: 72 bpm
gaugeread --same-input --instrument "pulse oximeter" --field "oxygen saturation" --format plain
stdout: 91 %
